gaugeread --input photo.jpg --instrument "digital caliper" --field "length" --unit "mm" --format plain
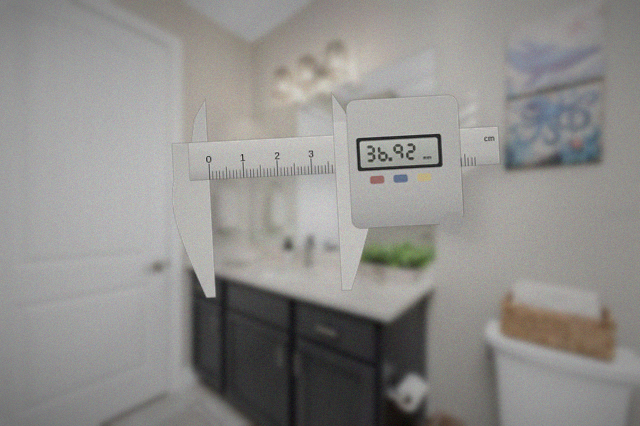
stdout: 36.92 mm
